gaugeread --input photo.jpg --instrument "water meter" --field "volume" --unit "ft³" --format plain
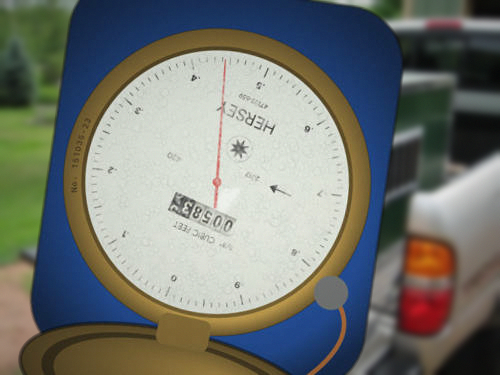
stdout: 5835.44 ft³
